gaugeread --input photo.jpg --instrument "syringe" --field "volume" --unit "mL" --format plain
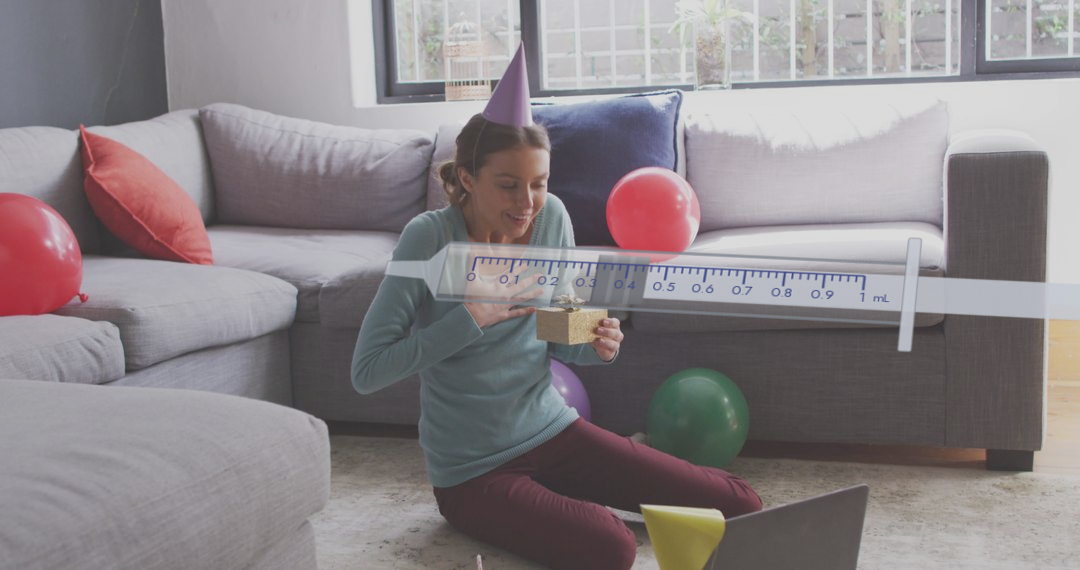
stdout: 0.32 mL
